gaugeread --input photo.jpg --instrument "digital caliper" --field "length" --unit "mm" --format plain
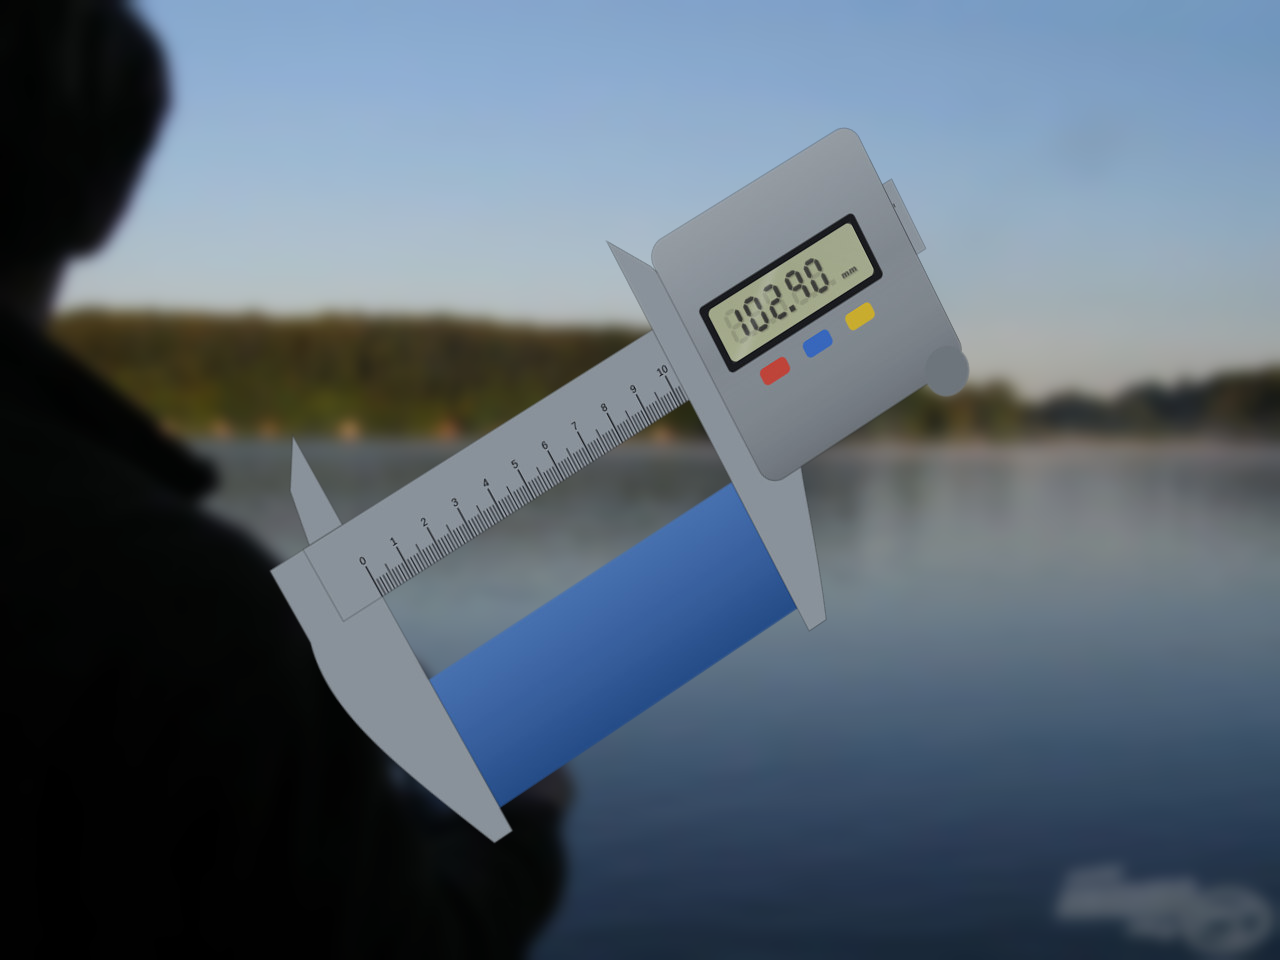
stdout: 102.90 mm
